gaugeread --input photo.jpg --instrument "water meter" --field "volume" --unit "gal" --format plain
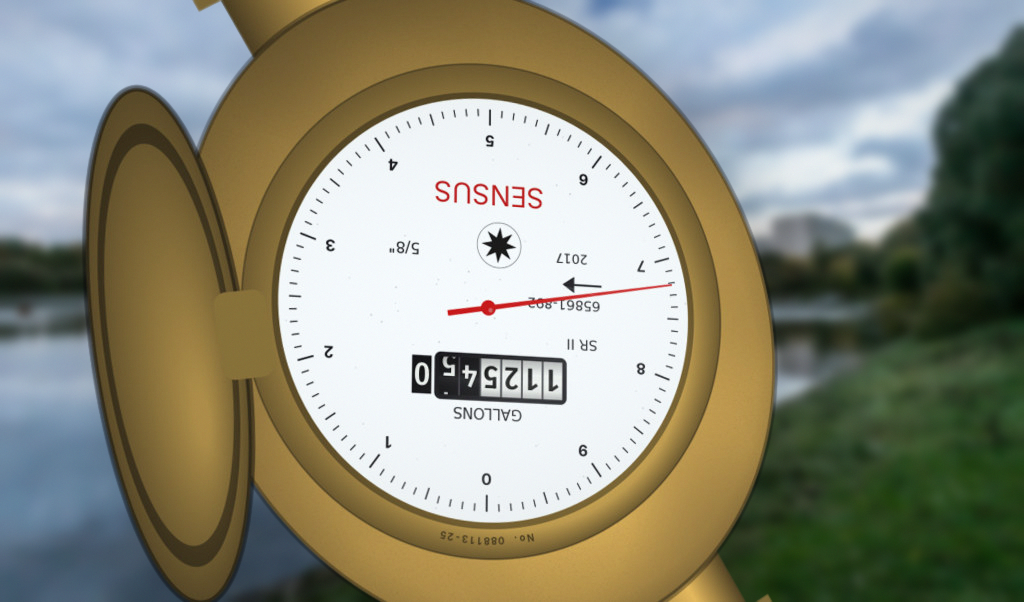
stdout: 1125447.2 gal
